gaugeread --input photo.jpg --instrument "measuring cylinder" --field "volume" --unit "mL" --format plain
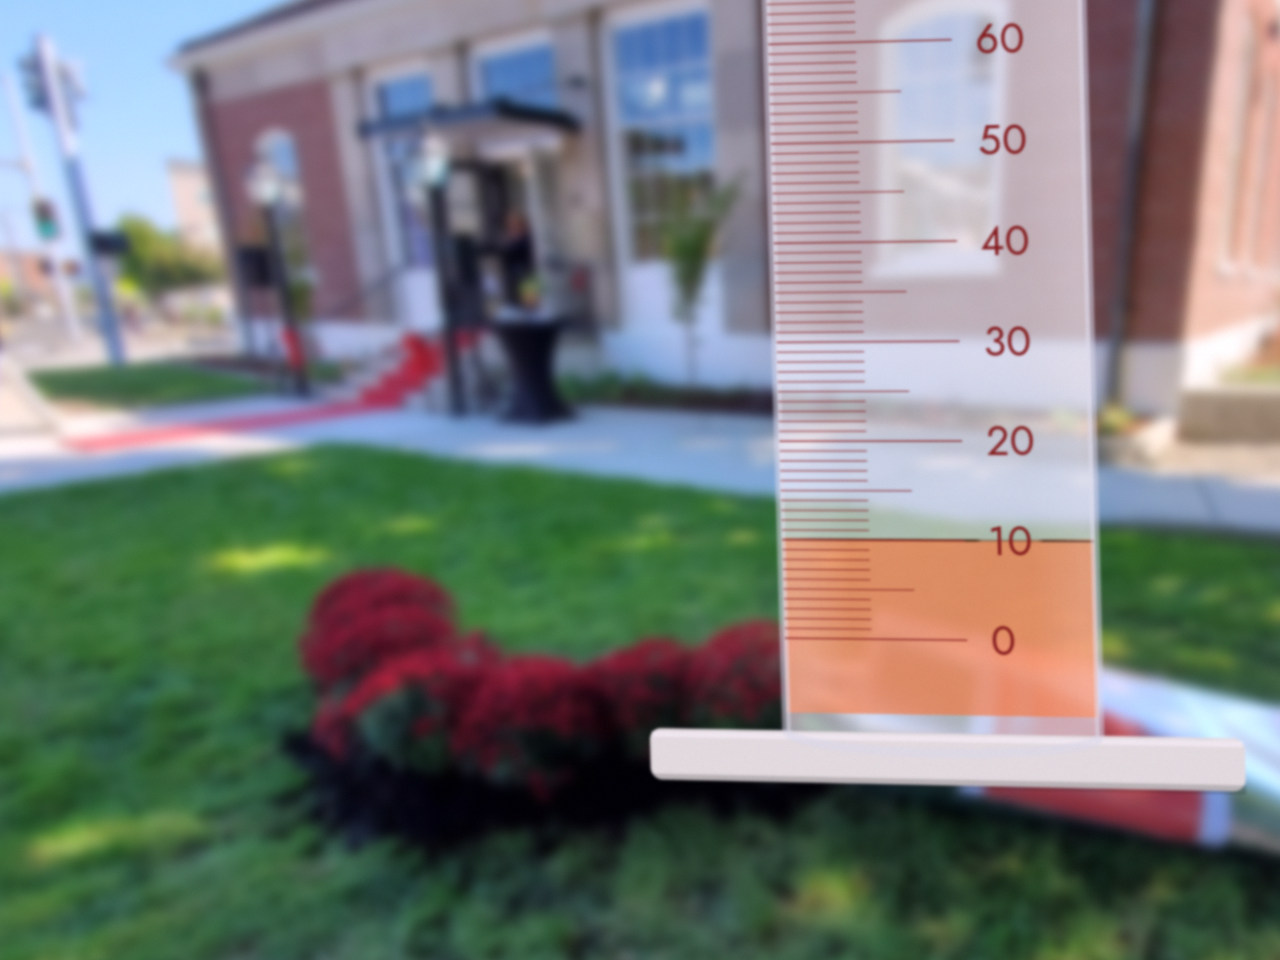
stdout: 10 mL
